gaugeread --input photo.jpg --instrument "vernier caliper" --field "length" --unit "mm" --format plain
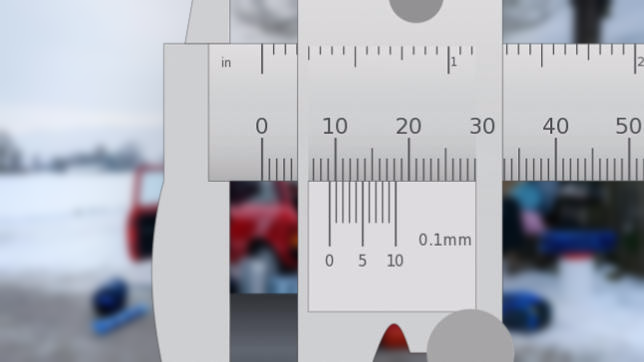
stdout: 9.2 mm
